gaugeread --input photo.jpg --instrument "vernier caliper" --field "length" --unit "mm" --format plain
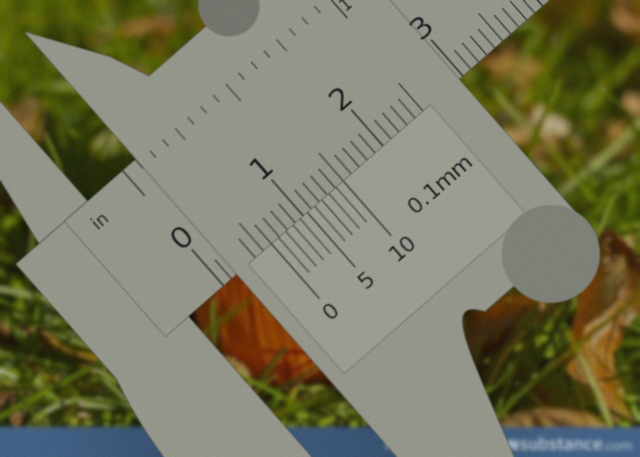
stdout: 6.0 mm
